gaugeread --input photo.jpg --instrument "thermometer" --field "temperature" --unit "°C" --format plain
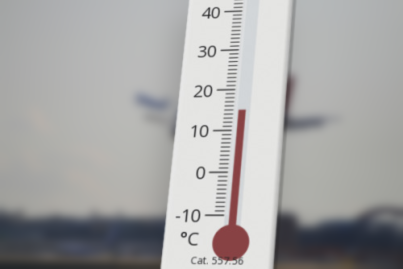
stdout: 15 °C
